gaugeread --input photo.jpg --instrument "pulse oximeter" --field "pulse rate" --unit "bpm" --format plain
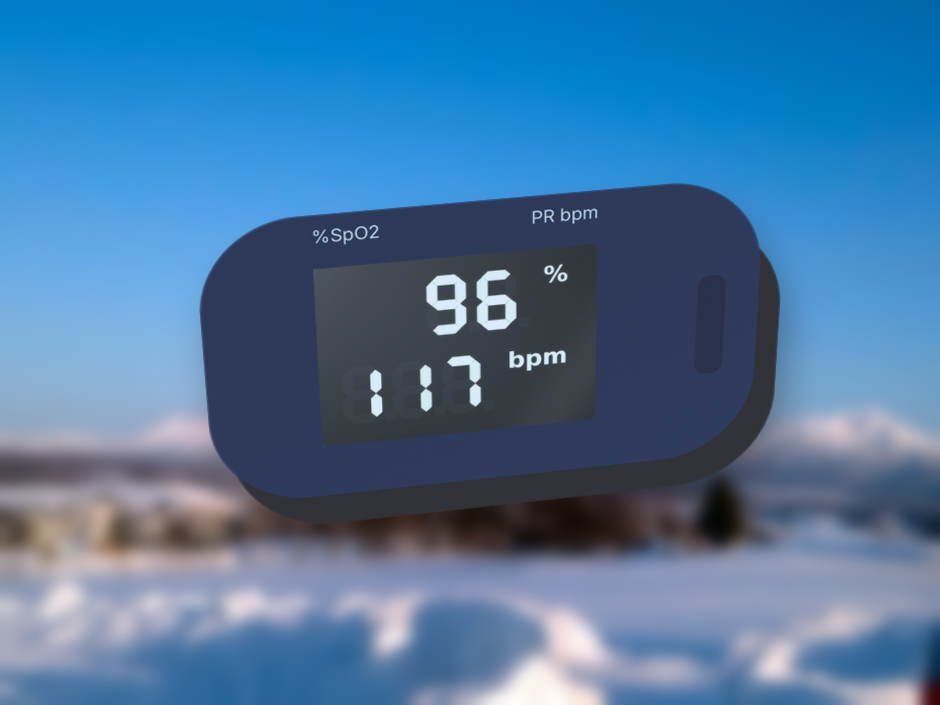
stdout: 117 bpm
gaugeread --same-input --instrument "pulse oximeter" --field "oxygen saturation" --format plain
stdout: 96 %
